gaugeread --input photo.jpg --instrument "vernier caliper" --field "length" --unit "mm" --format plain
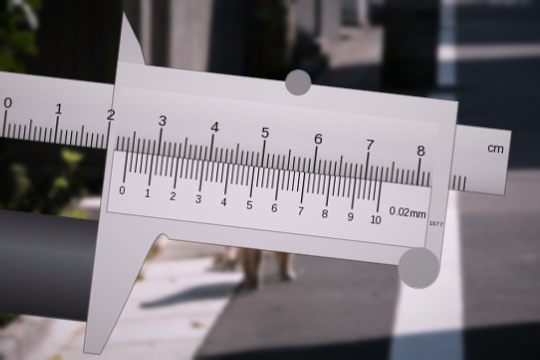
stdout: 24.0 mm
